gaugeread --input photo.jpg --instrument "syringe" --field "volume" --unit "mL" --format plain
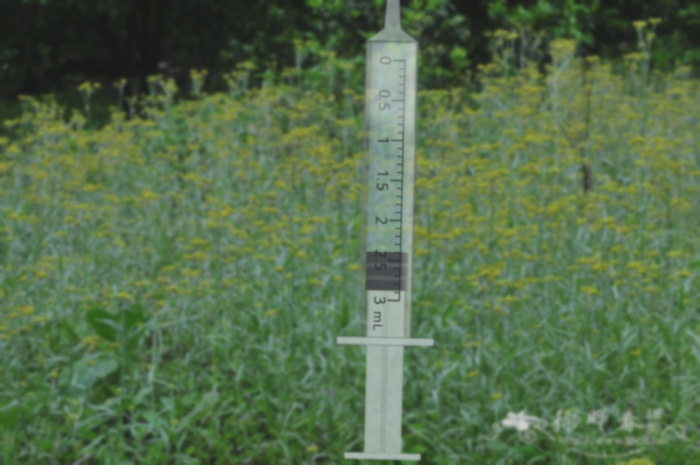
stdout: 2.4 mL
